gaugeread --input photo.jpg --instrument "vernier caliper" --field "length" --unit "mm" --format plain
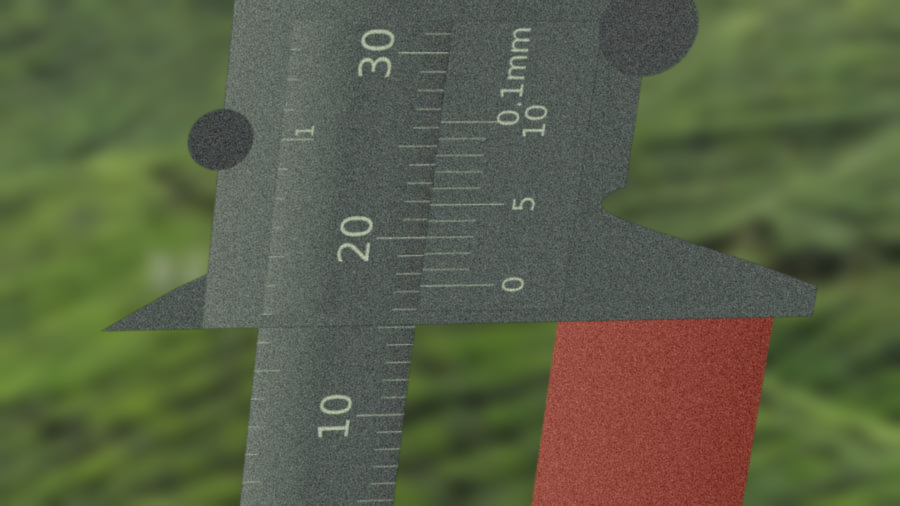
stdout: 17.3 mm
